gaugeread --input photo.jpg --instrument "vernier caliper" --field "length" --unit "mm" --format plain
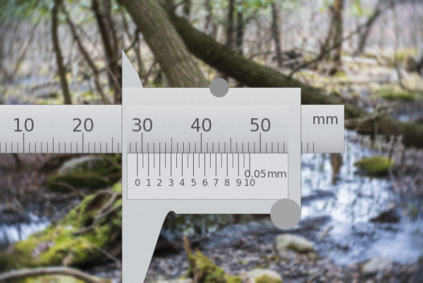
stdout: 29.2 mm
